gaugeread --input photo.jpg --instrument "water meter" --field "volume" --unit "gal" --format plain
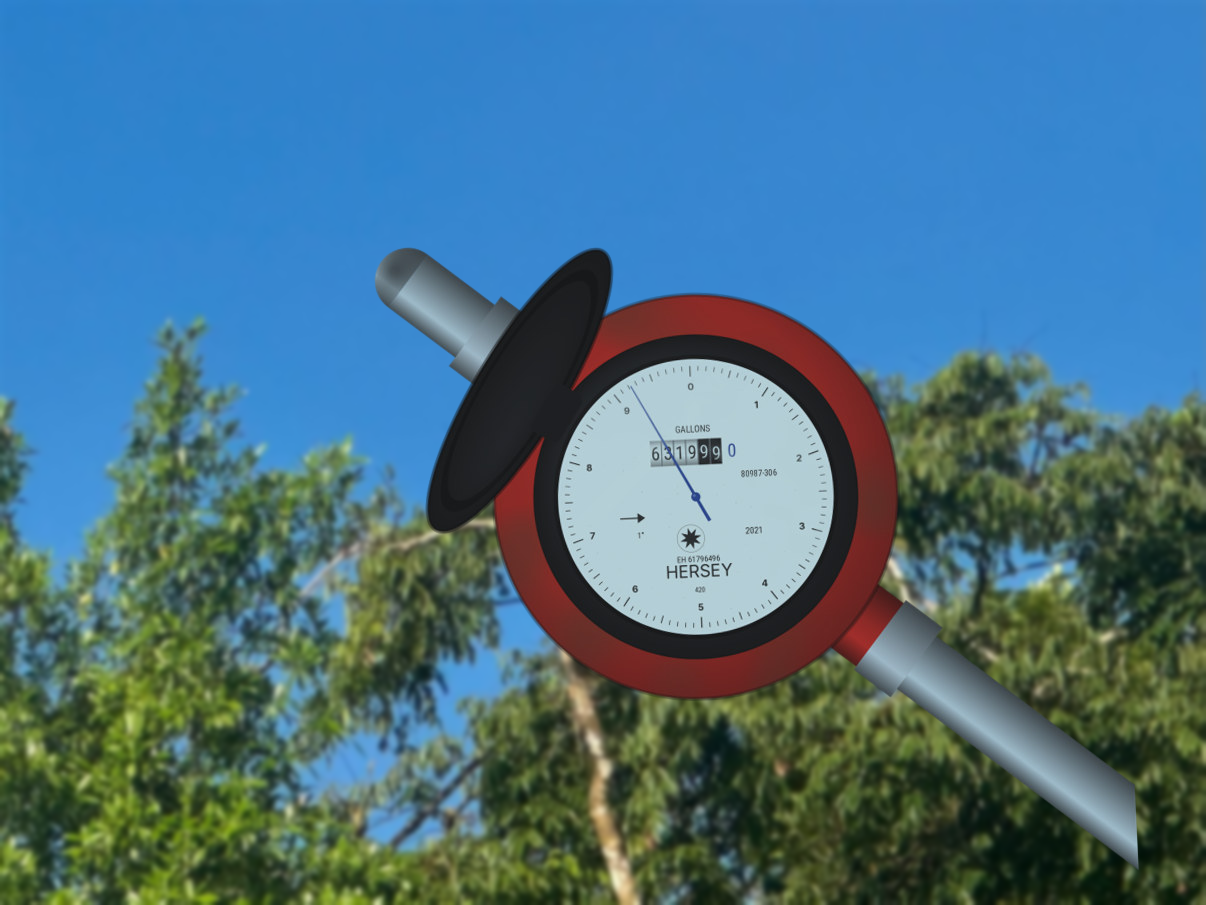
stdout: 6319989.2 gal
